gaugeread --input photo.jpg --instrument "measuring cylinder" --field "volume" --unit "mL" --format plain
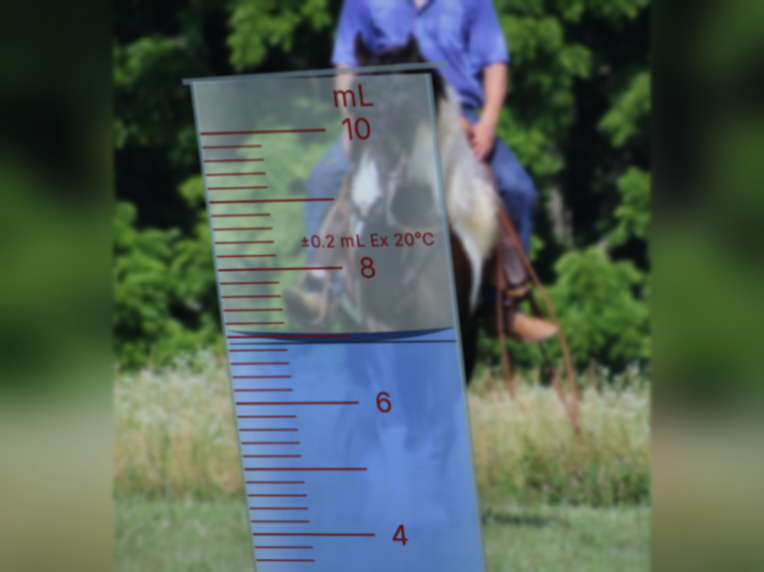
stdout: 6.9 mL
